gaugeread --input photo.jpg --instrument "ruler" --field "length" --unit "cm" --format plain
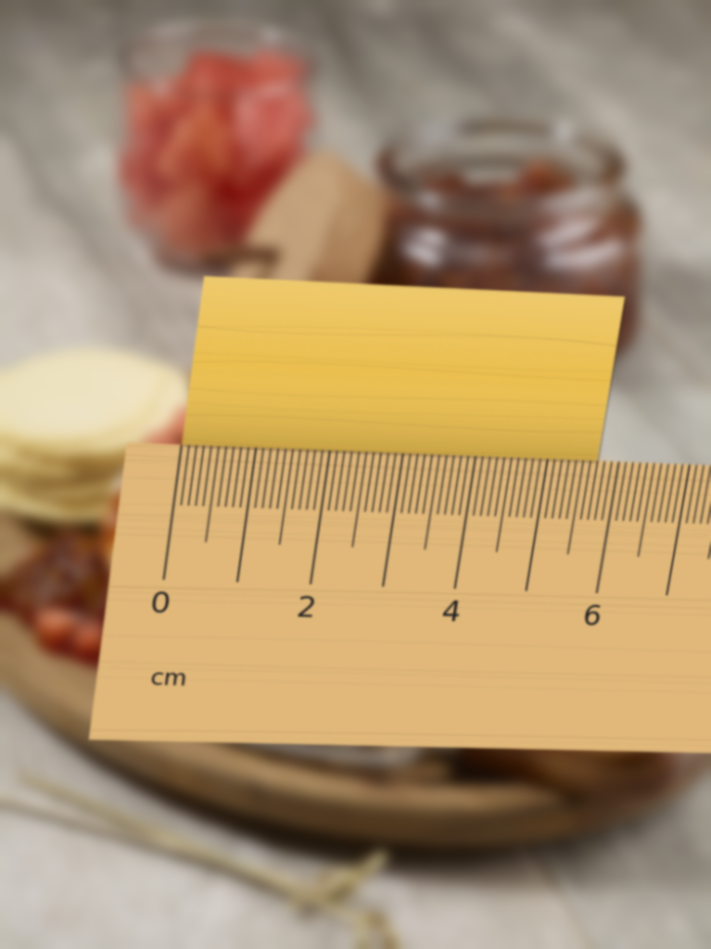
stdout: 5.7 cm
